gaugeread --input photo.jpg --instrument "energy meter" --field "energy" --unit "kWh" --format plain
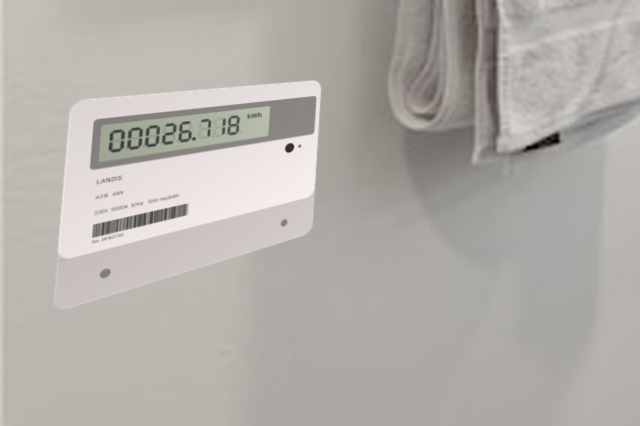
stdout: 26.718 kWh
